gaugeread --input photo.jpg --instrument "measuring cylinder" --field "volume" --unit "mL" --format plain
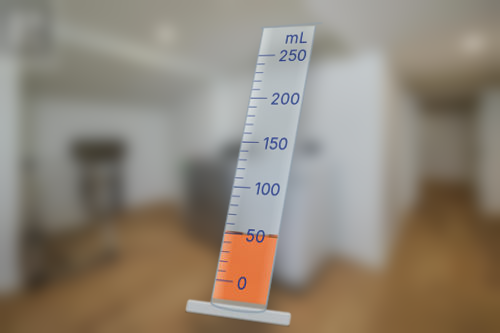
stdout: 50 mL
